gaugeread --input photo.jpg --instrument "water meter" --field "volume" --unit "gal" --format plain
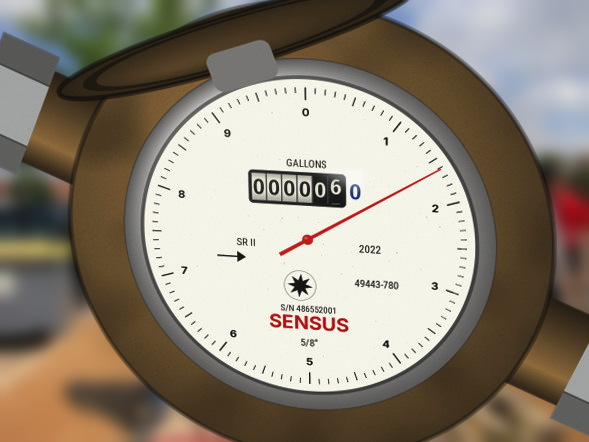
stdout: 61.6 gal
